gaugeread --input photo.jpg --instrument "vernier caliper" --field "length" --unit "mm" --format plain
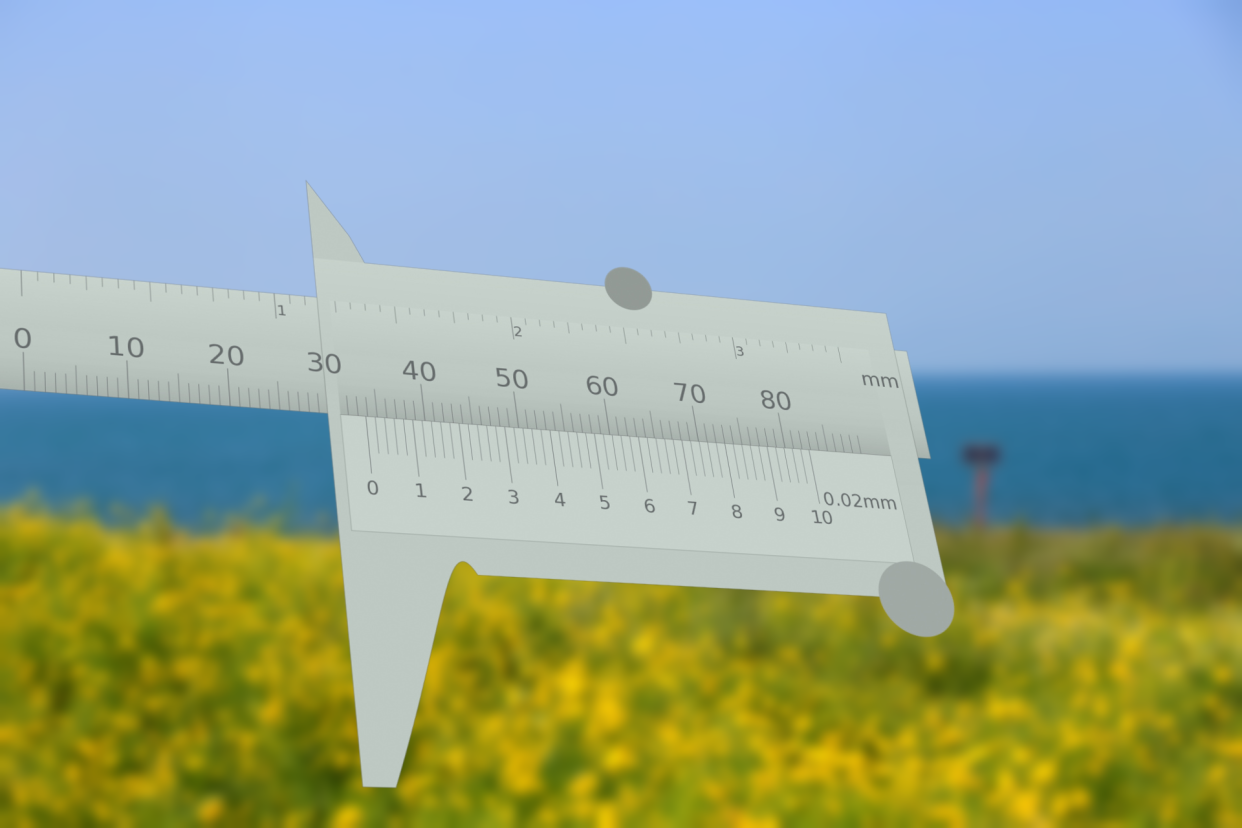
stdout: 33.8 mm
